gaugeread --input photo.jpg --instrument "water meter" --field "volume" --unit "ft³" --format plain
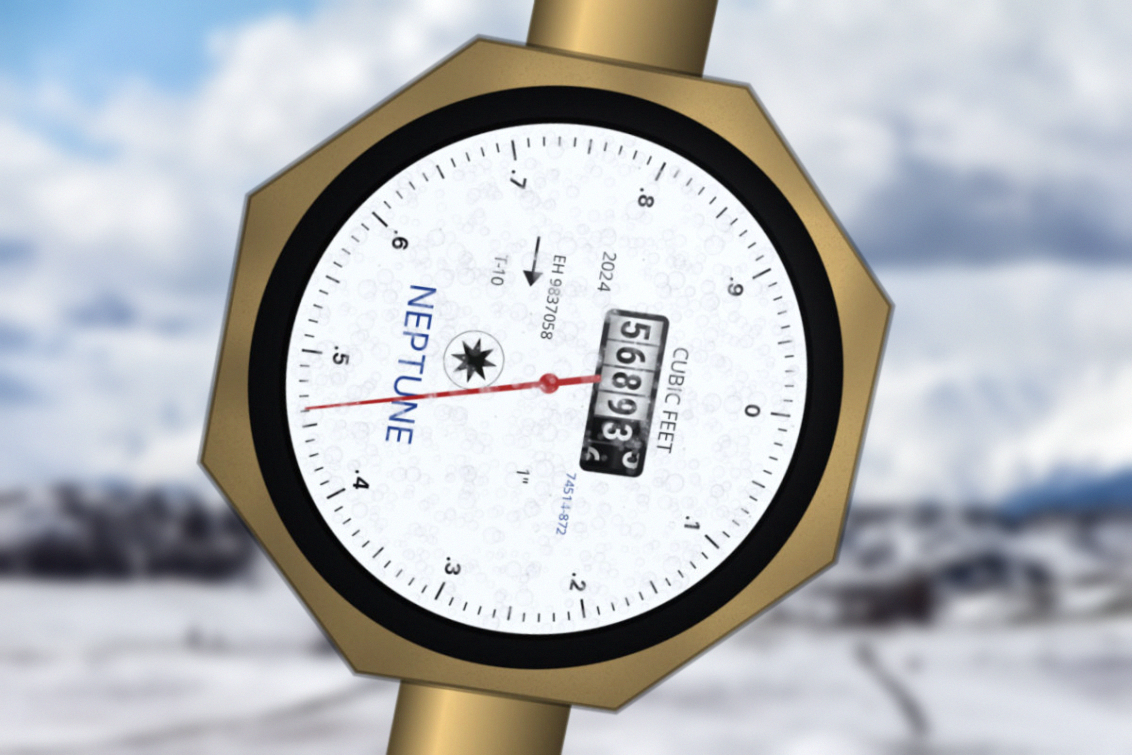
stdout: 568935.46 ft³
